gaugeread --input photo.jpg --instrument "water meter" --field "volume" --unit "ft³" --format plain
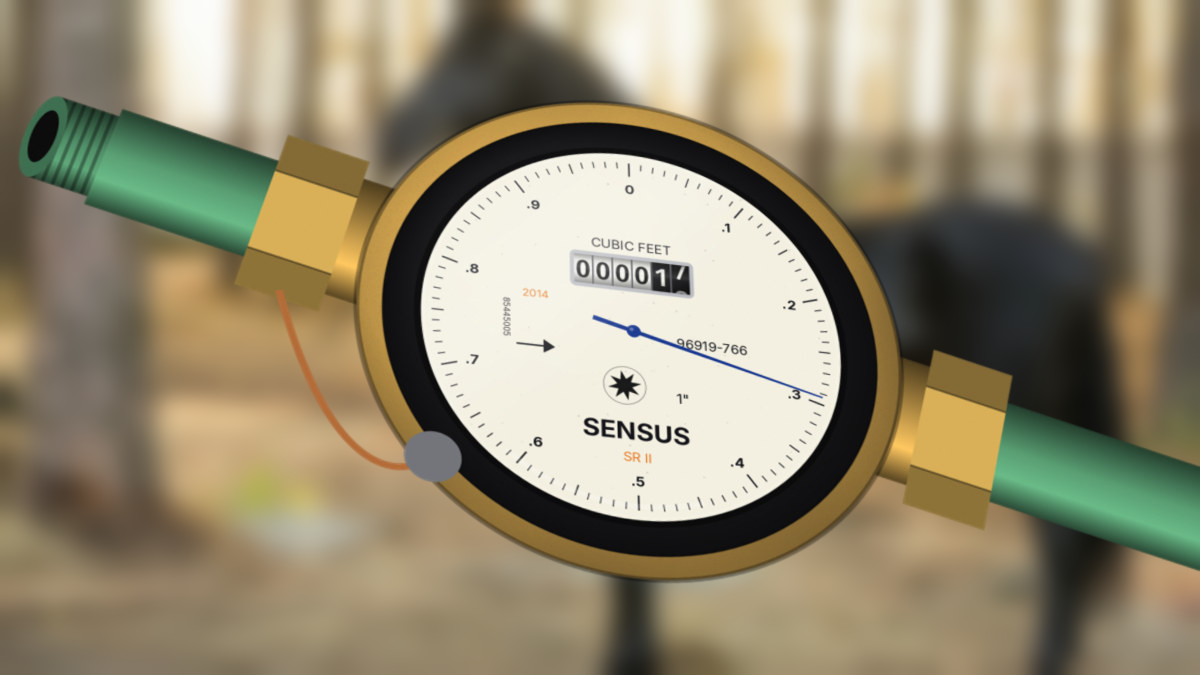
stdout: 17.29 ft³
